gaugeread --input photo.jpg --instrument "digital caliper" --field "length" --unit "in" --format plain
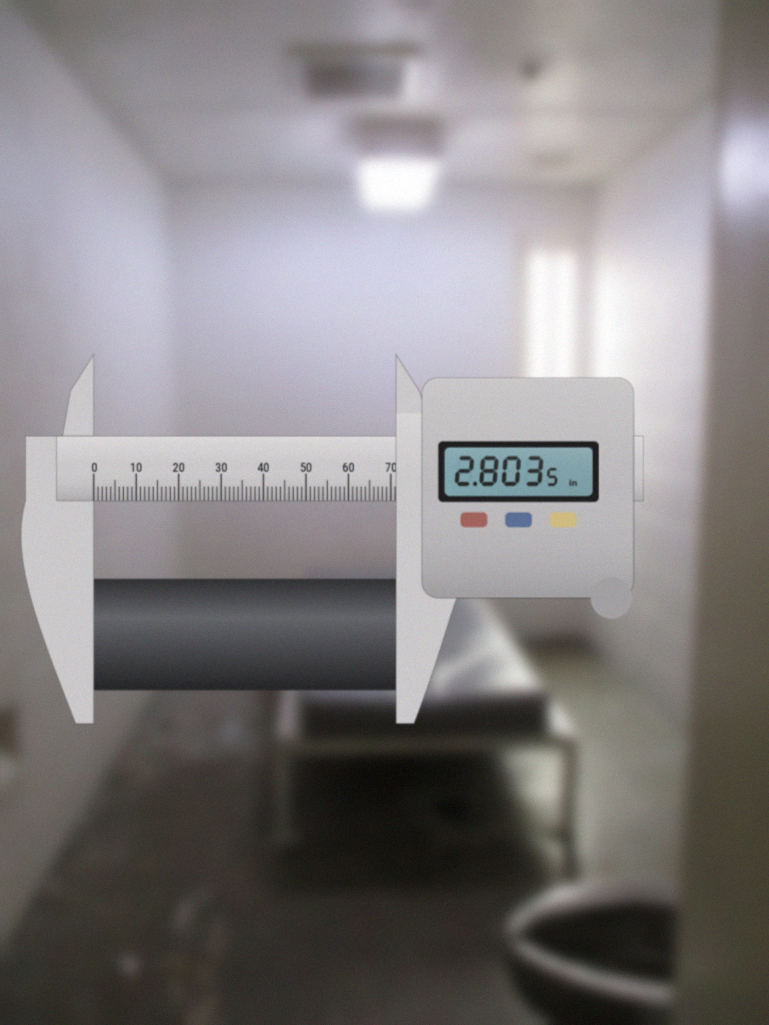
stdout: 2.8035 in
